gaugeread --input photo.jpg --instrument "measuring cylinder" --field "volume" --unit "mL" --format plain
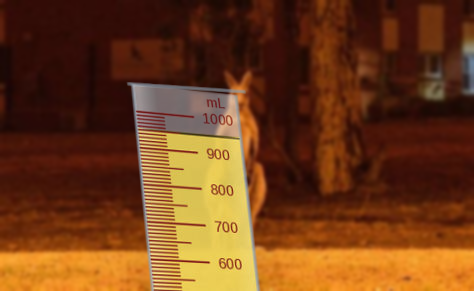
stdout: 950 mL
